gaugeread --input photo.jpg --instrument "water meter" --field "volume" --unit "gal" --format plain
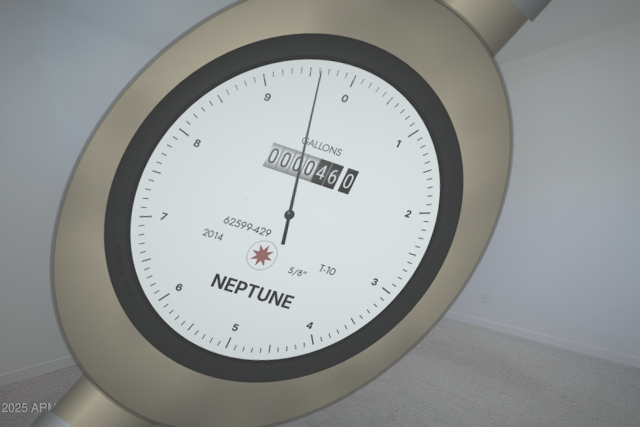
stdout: 459.6 gal
